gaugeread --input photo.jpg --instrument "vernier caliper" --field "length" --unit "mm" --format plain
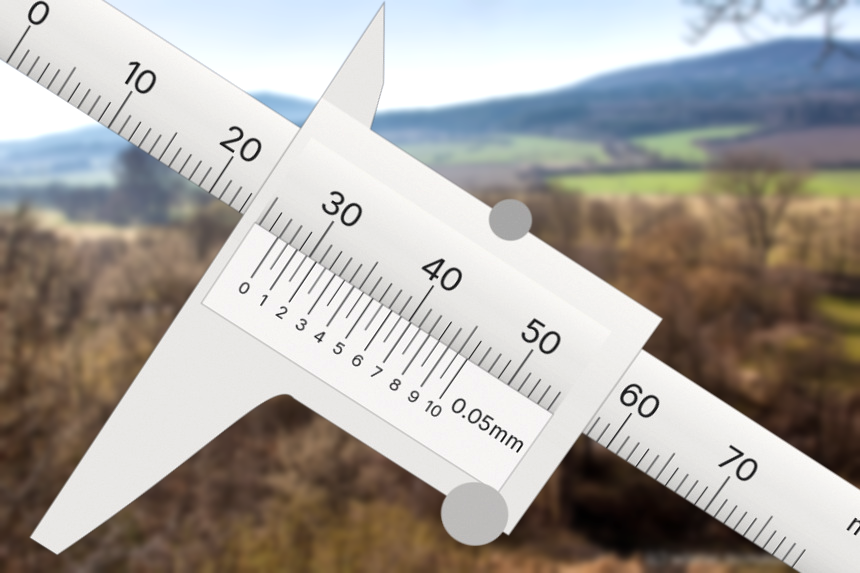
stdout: 26.9 mm
